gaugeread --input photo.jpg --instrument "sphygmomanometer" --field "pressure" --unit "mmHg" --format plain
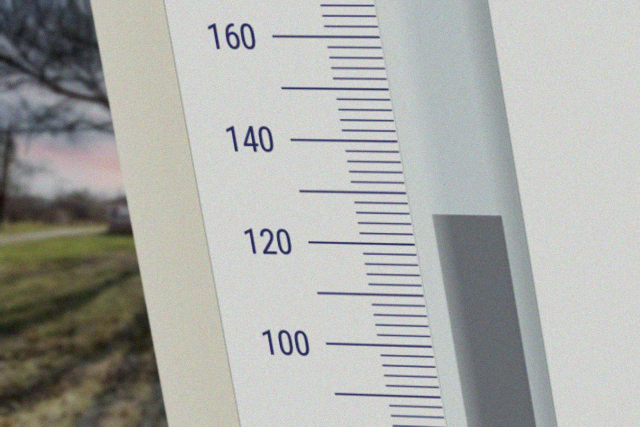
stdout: 126 mmHg
